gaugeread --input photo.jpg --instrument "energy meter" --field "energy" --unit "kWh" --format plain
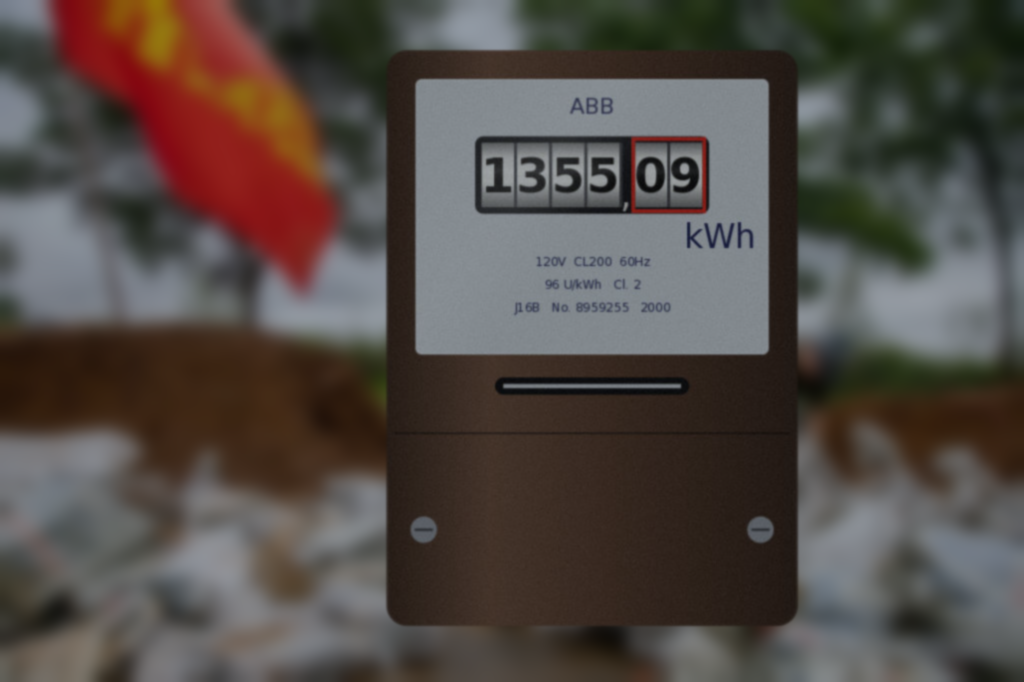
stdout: 1355.09 kWh
